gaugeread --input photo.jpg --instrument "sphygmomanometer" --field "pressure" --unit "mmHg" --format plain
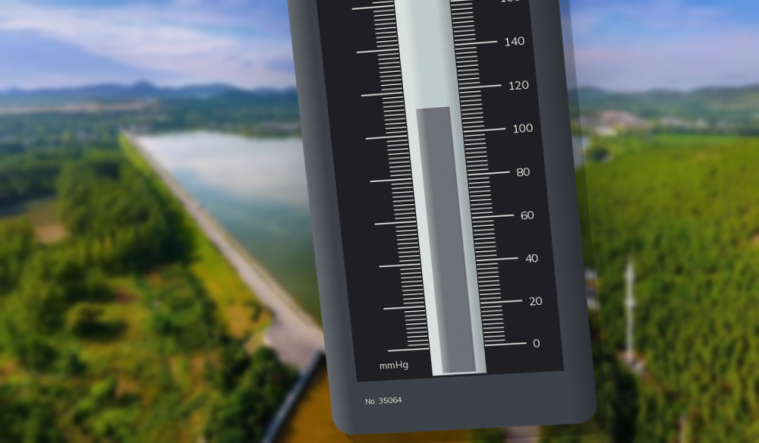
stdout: 112 mmHg
